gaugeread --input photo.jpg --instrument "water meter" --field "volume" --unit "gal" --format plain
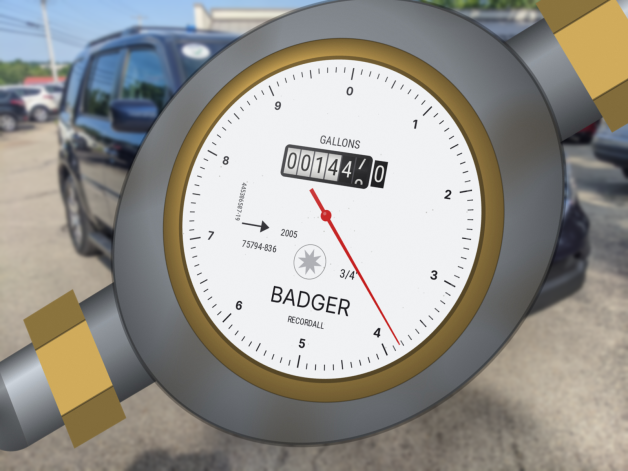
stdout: 14473.8 gal
